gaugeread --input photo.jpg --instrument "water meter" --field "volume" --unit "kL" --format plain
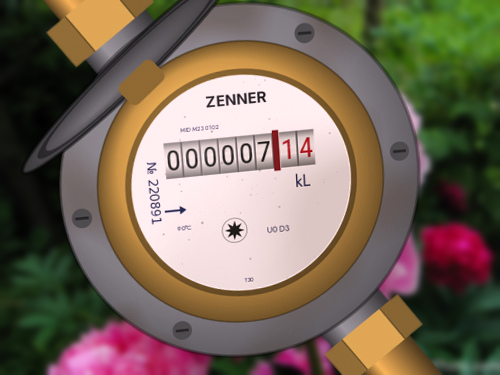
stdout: 7.14 kL
